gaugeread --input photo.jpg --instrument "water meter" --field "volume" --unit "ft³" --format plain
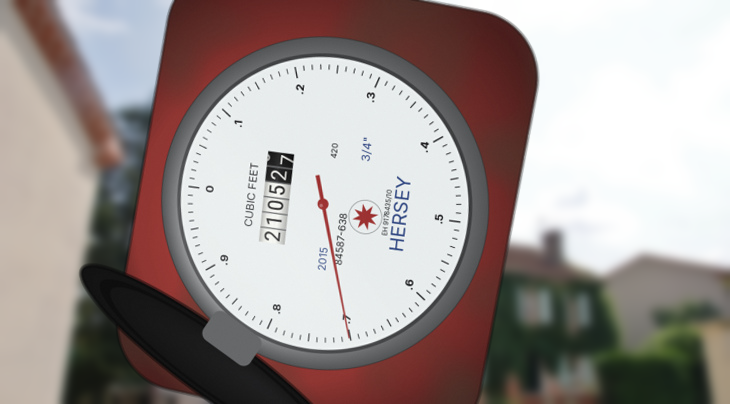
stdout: 210526.70 ft³
